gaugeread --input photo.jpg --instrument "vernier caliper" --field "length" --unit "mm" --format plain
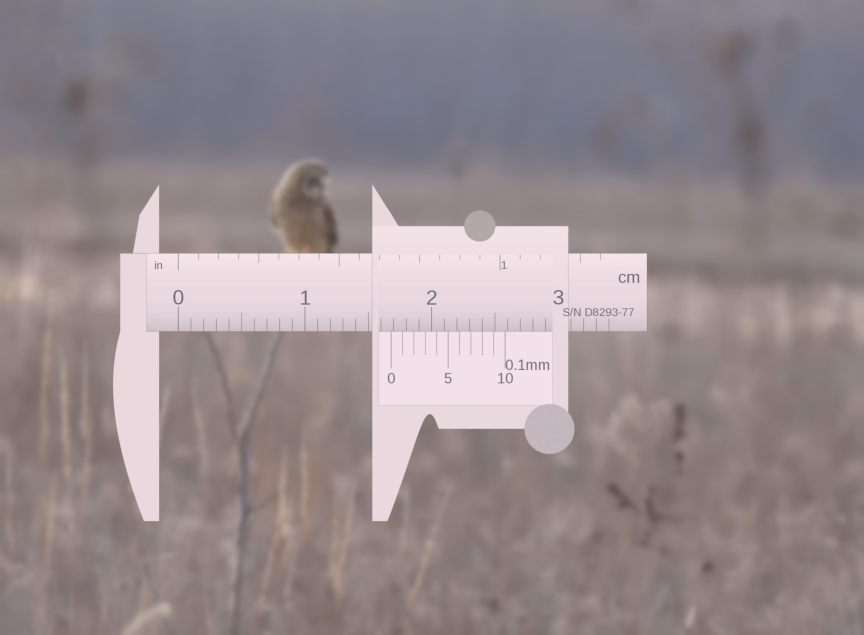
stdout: 16.8 mm
